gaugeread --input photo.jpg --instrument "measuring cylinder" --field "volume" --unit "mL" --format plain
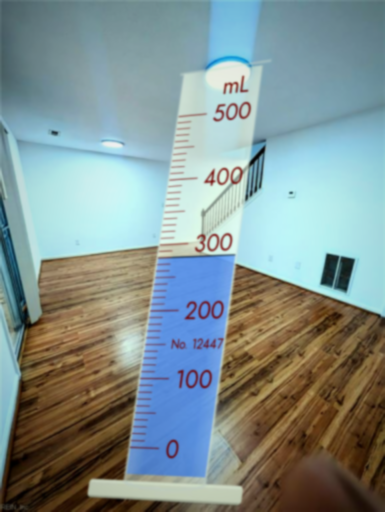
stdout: 280 mL
